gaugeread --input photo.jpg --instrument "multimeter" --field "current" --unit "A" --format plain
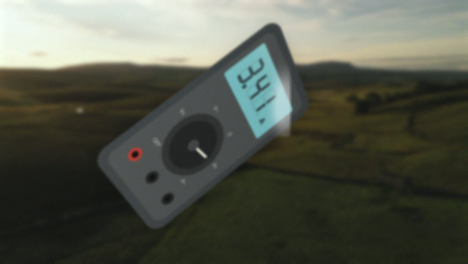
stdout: 3.41 A
